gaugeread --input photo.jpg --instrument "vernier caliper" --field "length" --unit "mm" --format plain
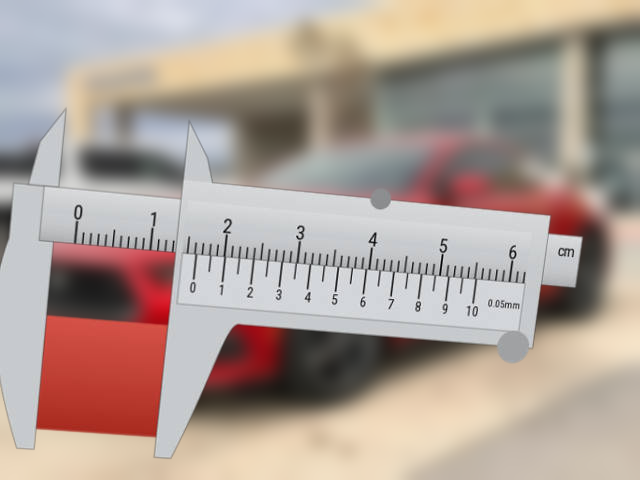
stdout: 16.2 mm
